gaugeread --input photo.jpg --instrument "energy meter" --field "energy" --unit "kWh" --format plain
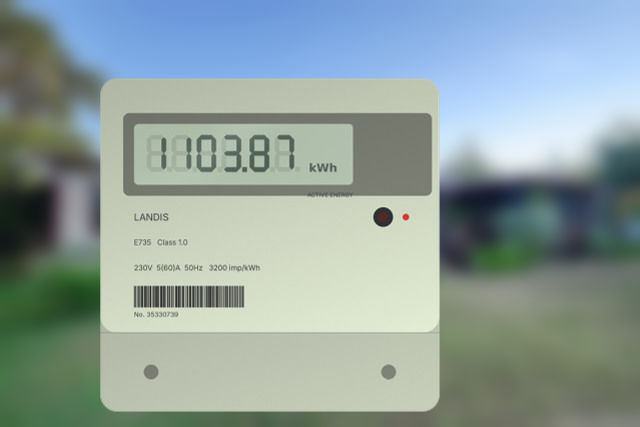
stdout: 1103.87 kWh
